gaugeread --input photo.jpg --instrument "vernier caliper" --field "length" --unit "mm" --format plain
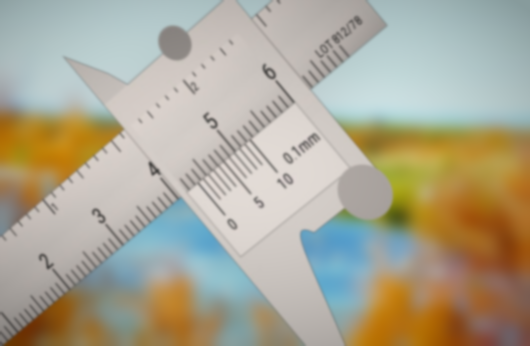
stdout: 43.5 mm
